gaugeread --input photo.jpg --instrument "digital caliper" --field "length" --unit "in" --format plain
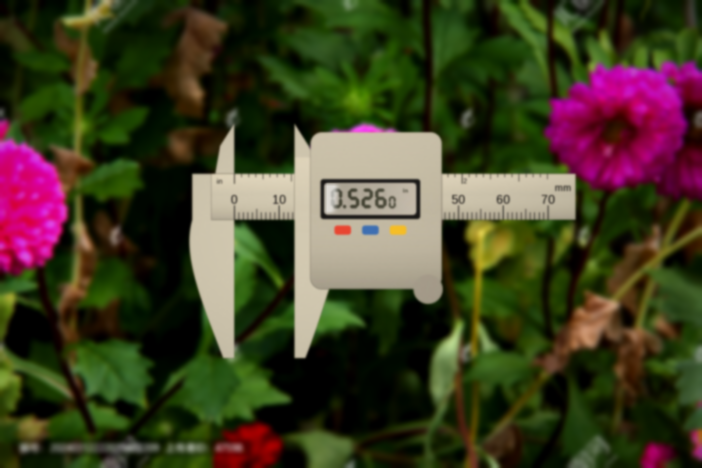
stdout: 0.5260 in
